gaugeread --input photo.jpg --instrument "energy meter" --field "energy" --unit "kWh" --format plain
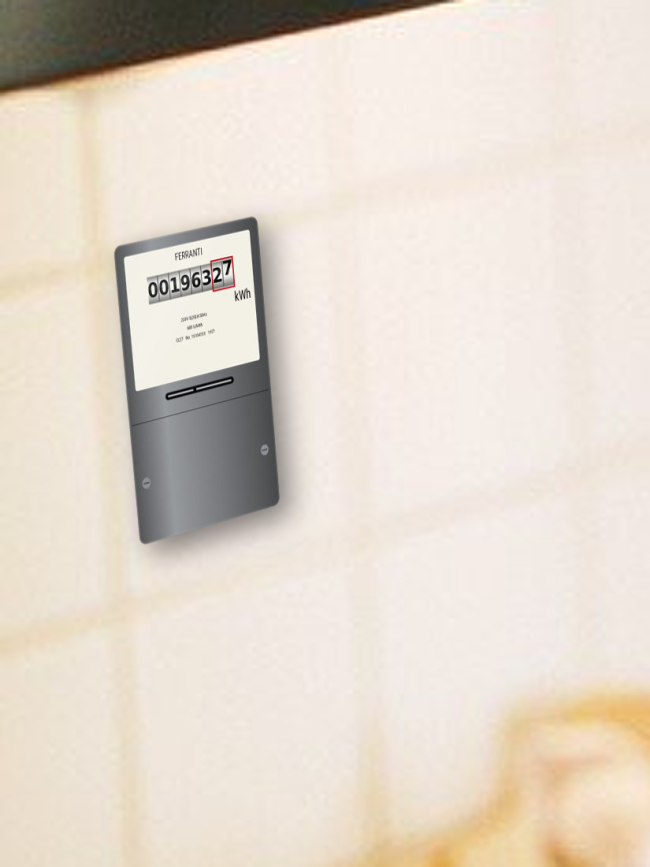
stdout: 1963.27 kWh
